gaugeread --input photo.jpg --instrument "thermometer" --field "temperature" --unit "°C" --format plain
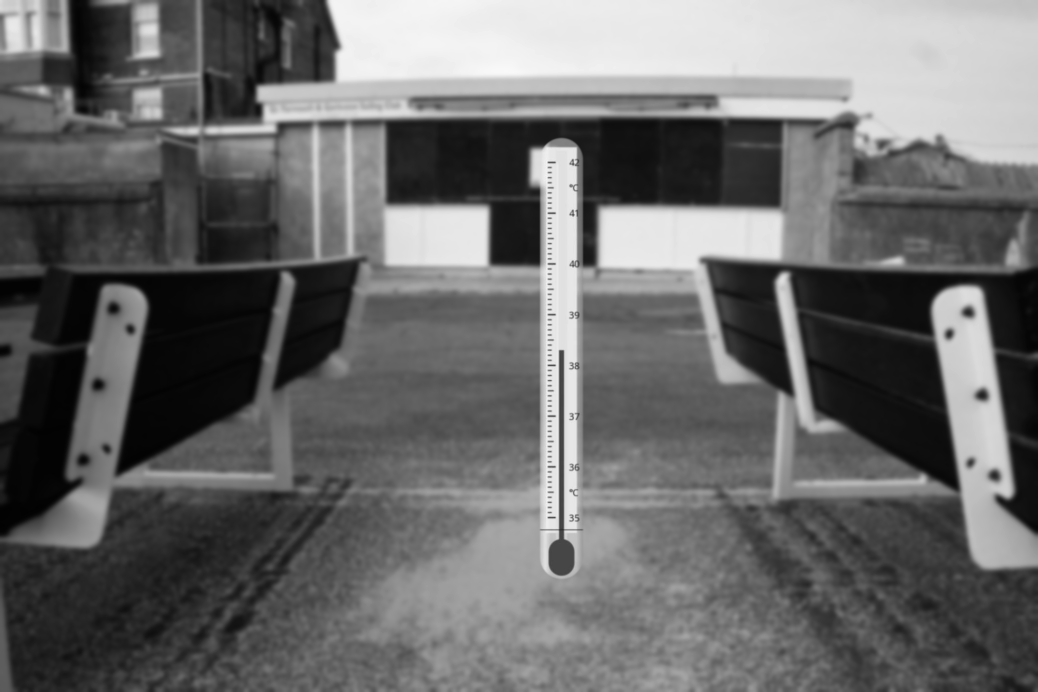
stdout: 38.3 °C
